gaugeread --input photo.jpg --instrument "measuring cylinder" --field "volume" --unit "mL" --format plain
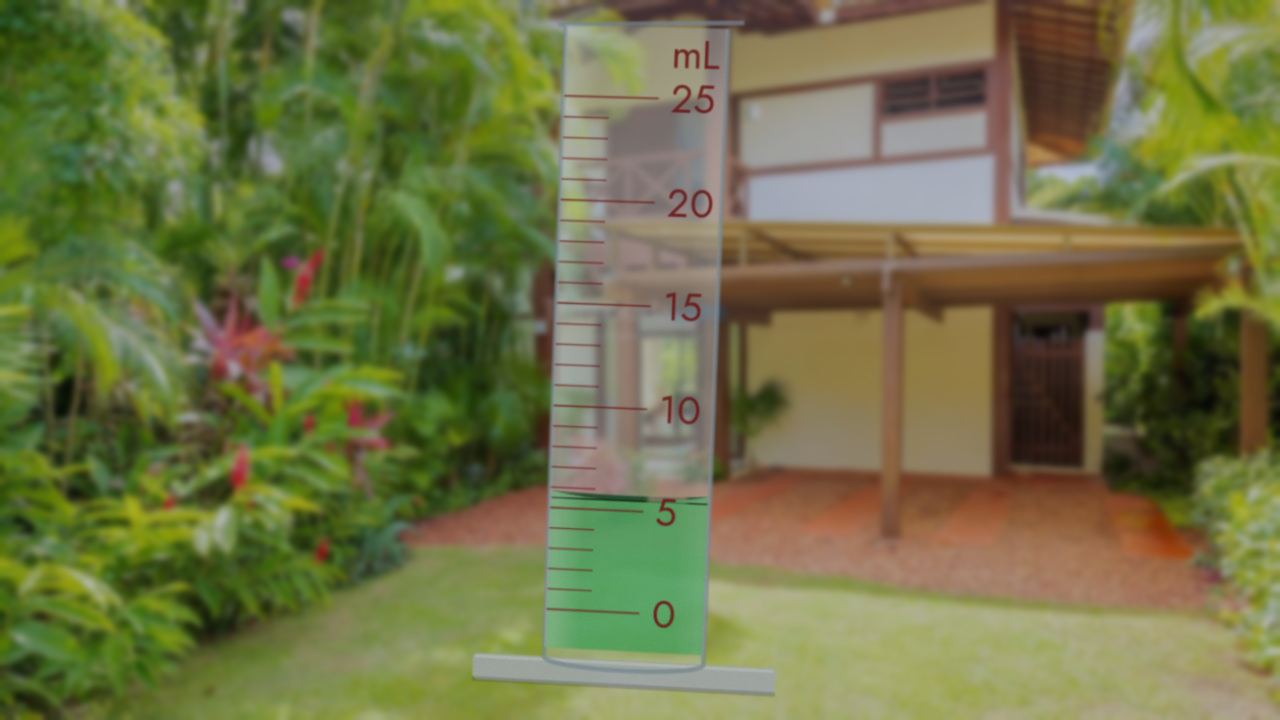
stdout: 5.5 mL
